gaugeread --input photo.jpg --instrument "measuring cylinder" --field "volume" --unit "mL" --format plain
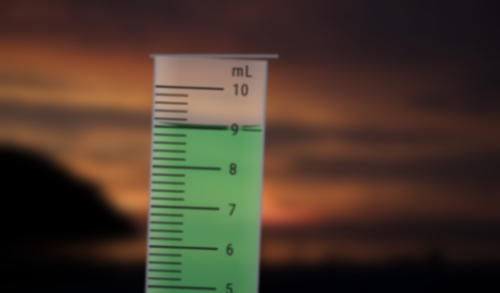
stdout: 9 mL
